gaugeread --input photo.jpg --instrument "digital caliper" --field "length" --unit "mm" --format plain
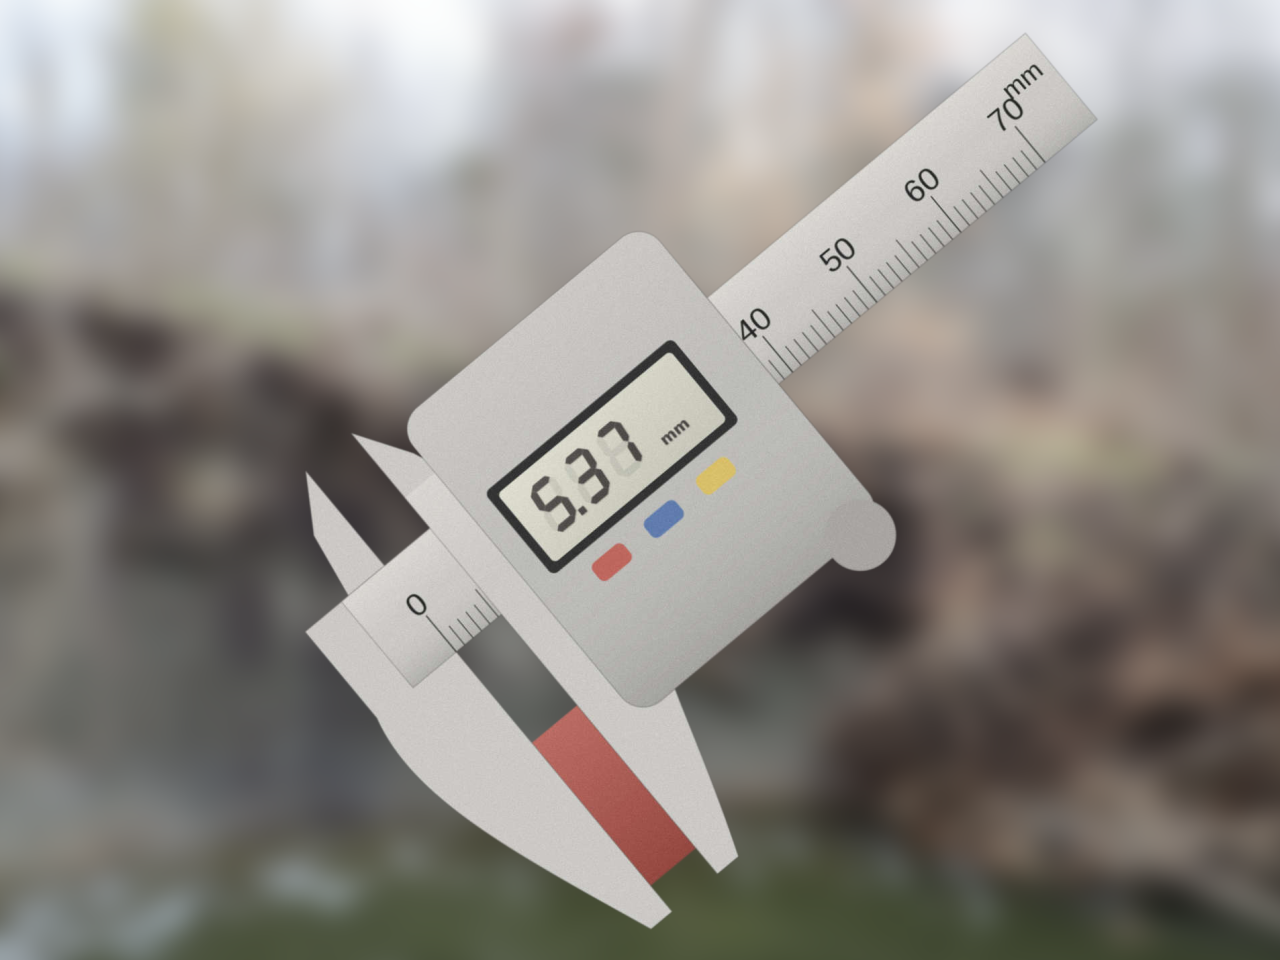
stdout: 5.37 mm
